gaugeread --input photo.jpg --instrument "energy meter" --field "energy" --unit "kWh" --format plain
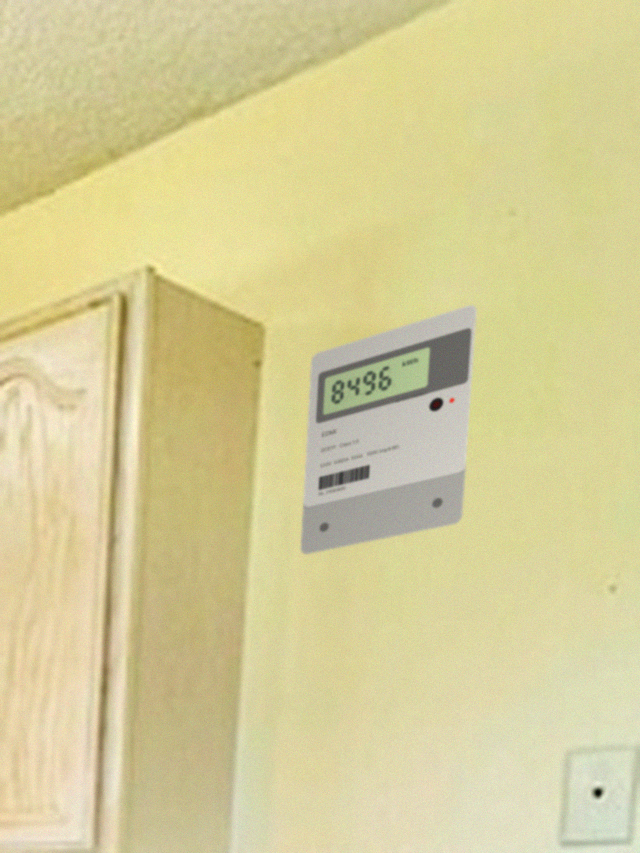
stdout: 8496 kWh
